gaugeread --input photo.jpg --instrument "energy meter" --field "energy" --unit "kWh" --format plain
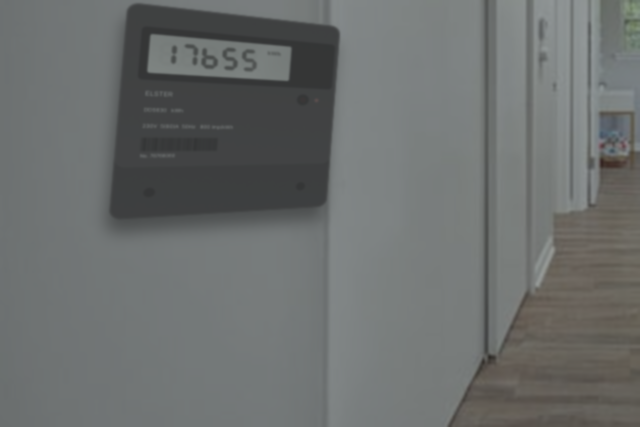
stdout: 17655 kWh
